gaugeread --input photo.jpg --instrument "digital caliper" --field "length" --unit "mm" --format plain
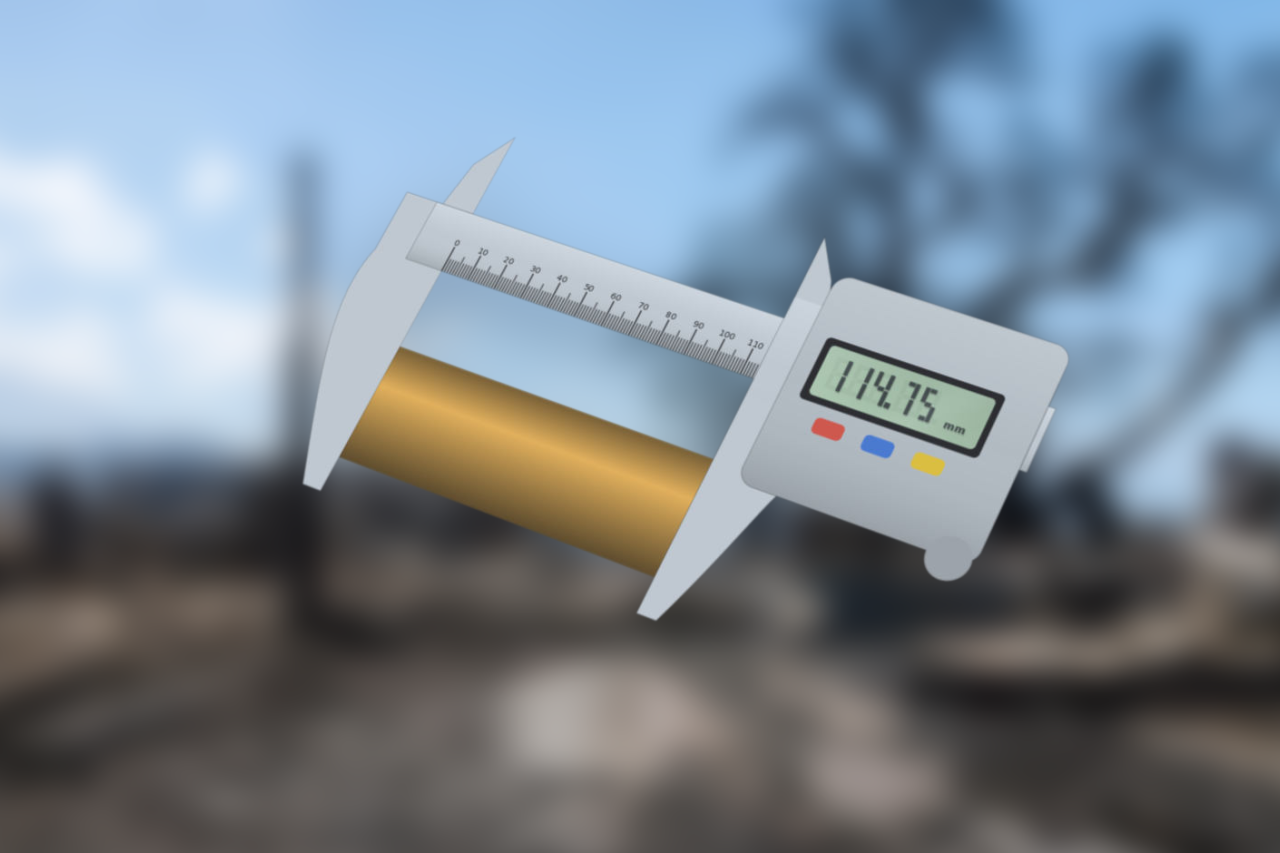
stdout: 114.75 mm
